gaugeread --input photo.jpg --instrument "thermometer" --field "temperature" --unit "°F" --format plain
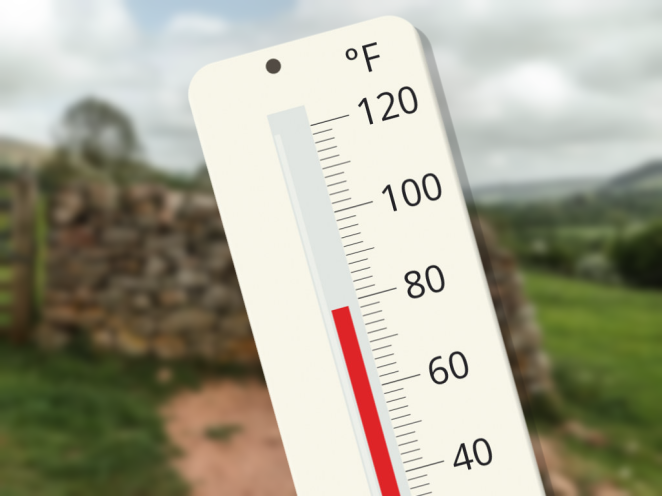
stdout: 79 °F
